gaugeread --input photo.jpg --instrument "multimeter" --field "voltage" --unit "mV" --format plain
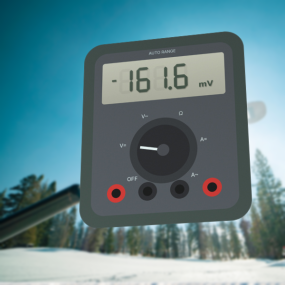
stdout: -161.6 mV
